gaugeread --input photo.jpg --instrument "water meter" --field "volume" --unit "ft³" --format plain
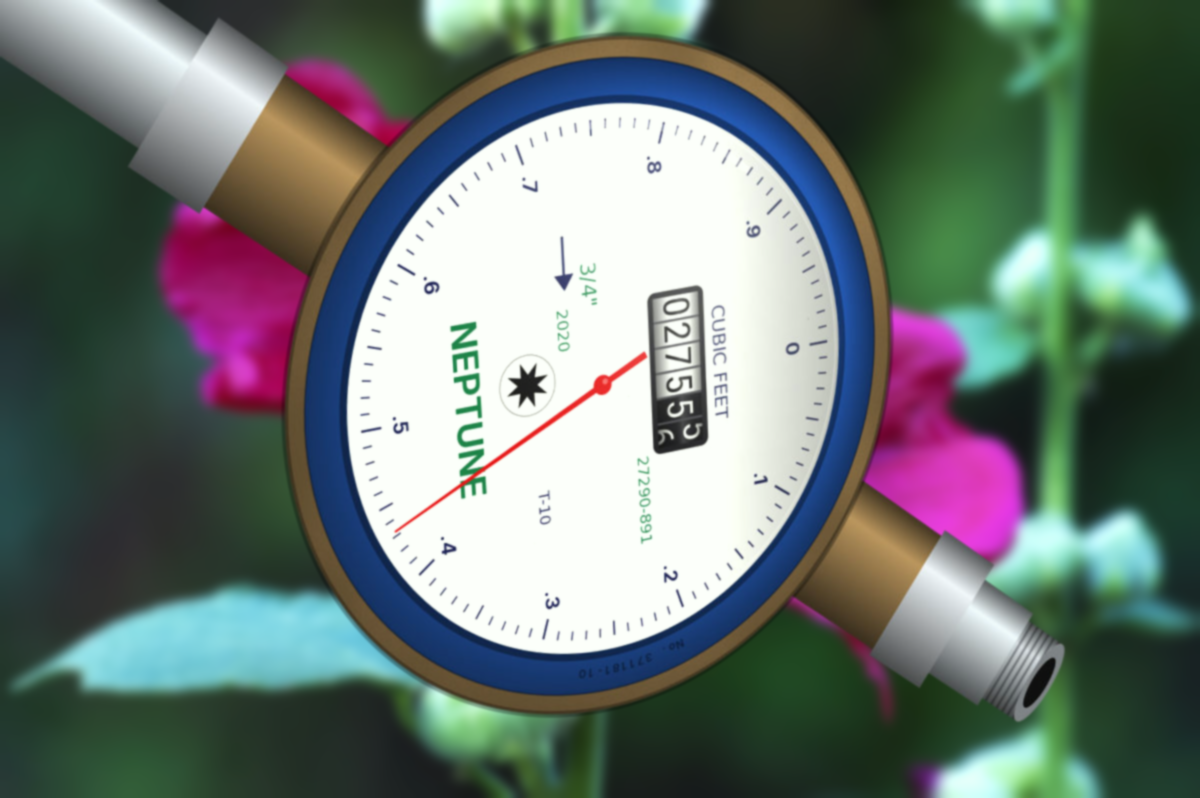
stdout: 27555.43 ft³
